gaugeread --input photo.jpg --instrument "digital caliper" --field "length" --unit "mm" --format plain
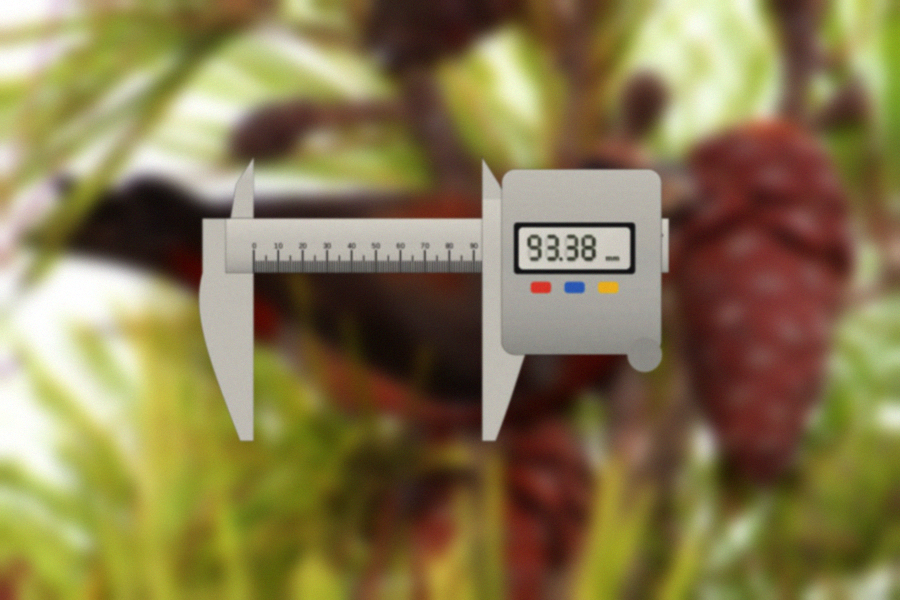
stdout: 93.38 mm
